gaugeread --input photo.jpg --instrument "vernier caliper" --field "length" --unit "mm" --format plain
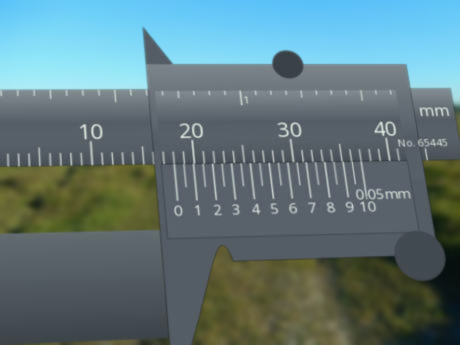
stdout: 18.0 mm
